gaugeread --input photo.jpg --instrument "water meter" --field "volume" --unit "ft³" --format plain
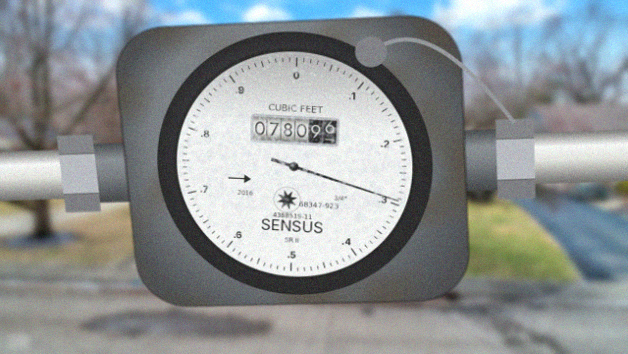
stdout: 78096.29 ft³
